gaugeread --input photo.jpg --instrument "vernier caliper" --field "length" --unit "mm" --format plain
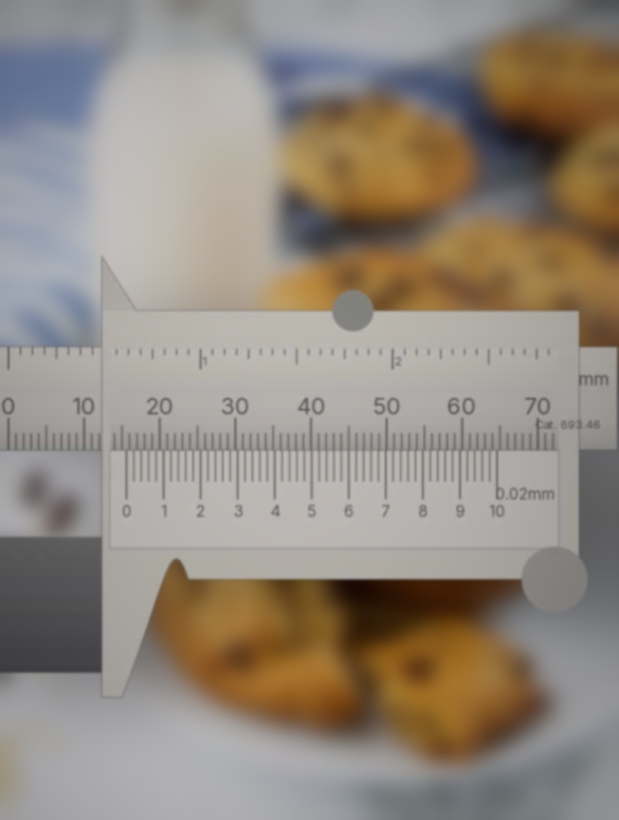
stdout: 15.6 mm
